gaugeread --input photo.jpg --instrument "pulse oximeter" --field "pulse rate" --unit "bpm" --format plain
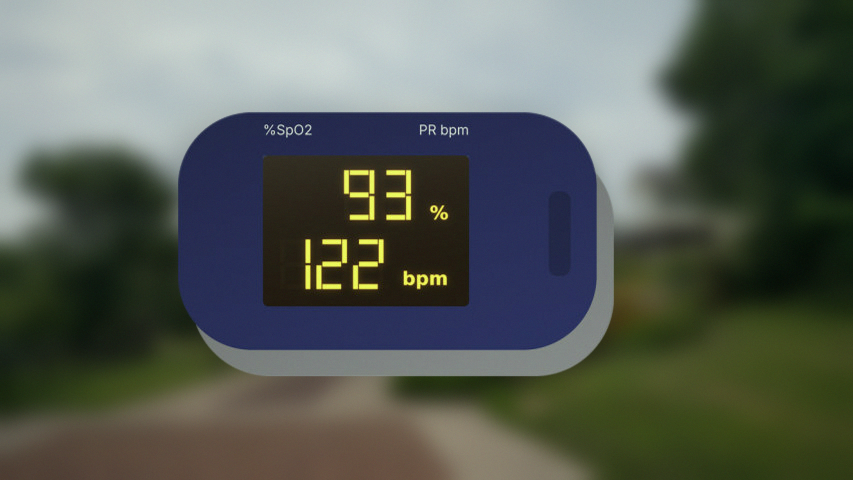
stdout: 122 bpm
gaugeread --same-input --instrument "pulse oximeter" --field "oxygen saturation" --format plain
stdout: 93 %
